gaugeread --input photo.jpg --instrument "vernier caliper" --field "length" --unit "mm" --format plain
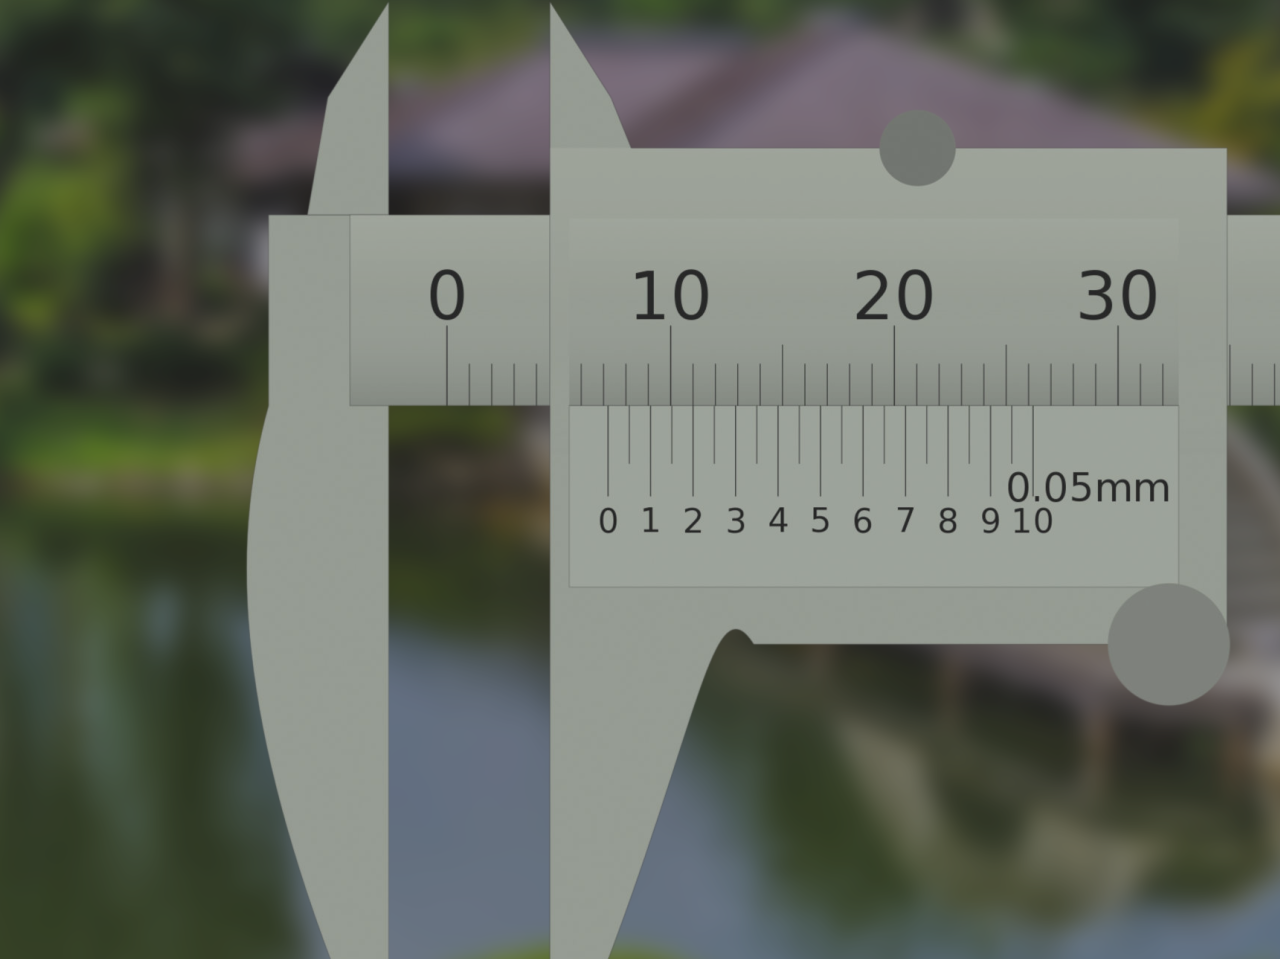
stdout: 7.2 mm
